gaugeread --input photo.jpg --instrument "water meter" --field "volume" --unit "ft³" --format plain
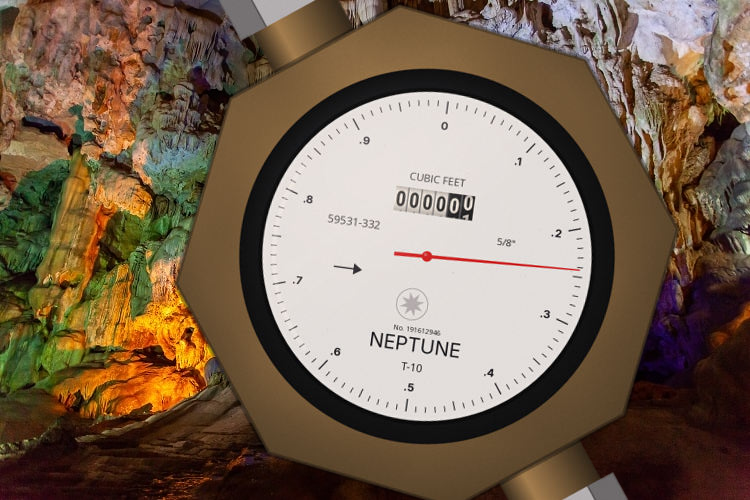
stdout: 0.24 ft³
